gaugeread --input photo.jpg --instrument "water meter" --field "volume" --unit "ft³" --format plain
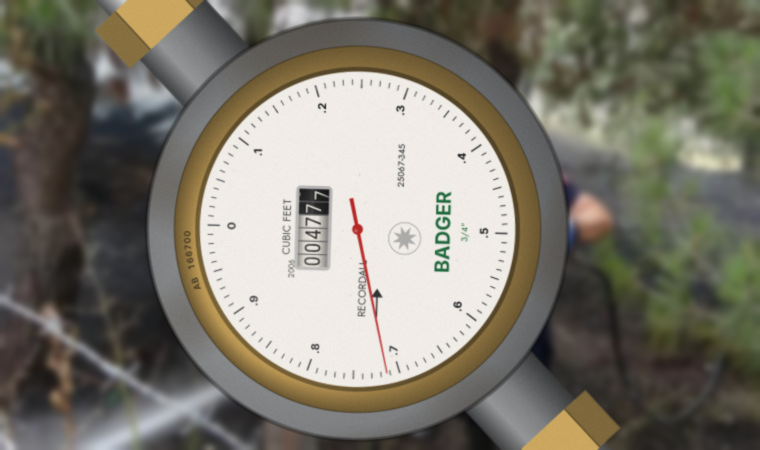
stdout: 4776.71 ft³
